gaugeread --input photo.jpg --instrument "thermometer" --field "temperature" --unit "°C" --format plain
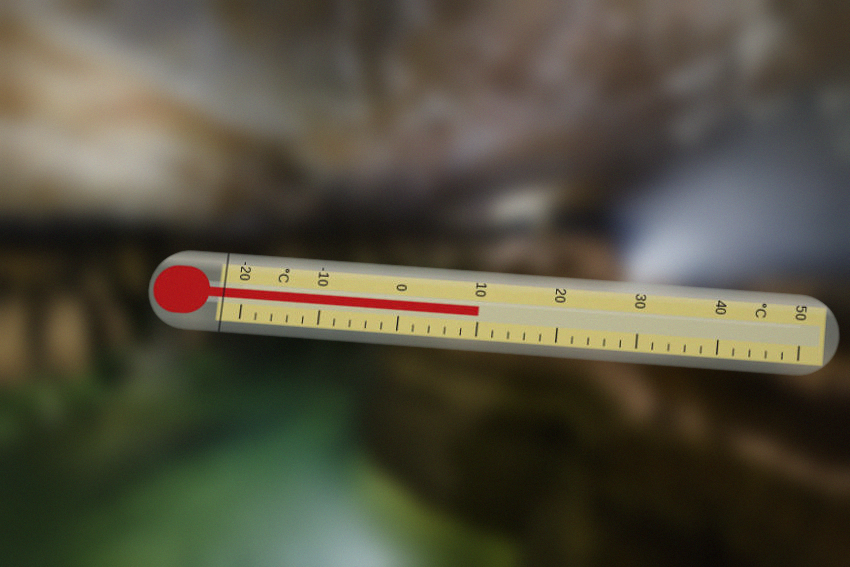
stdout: 10 °C
